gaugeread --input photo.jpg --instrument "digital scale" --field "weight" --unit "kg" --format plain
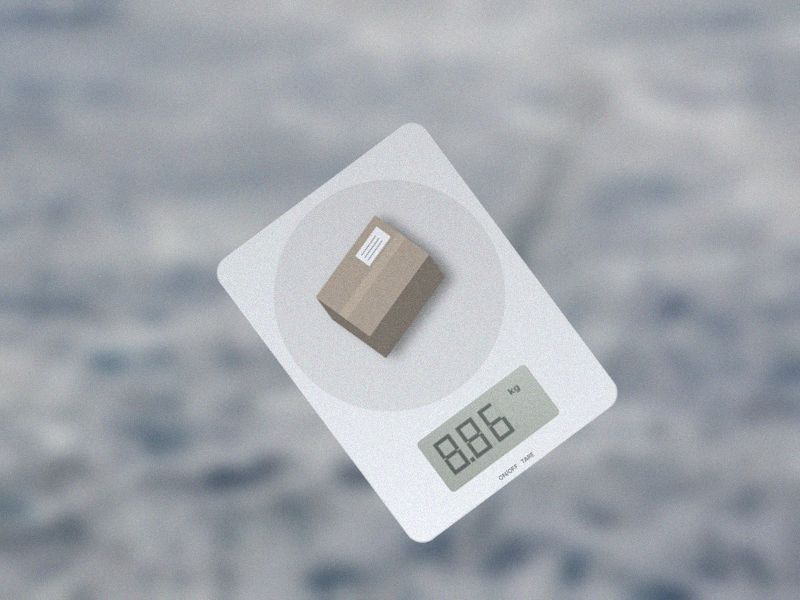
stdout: 8.86 kg
